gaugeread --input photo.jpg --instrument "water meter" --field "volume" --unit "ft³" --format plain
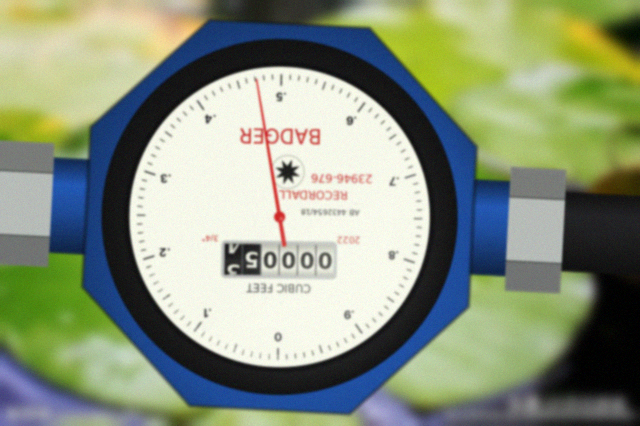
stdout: 53.47 ft³
